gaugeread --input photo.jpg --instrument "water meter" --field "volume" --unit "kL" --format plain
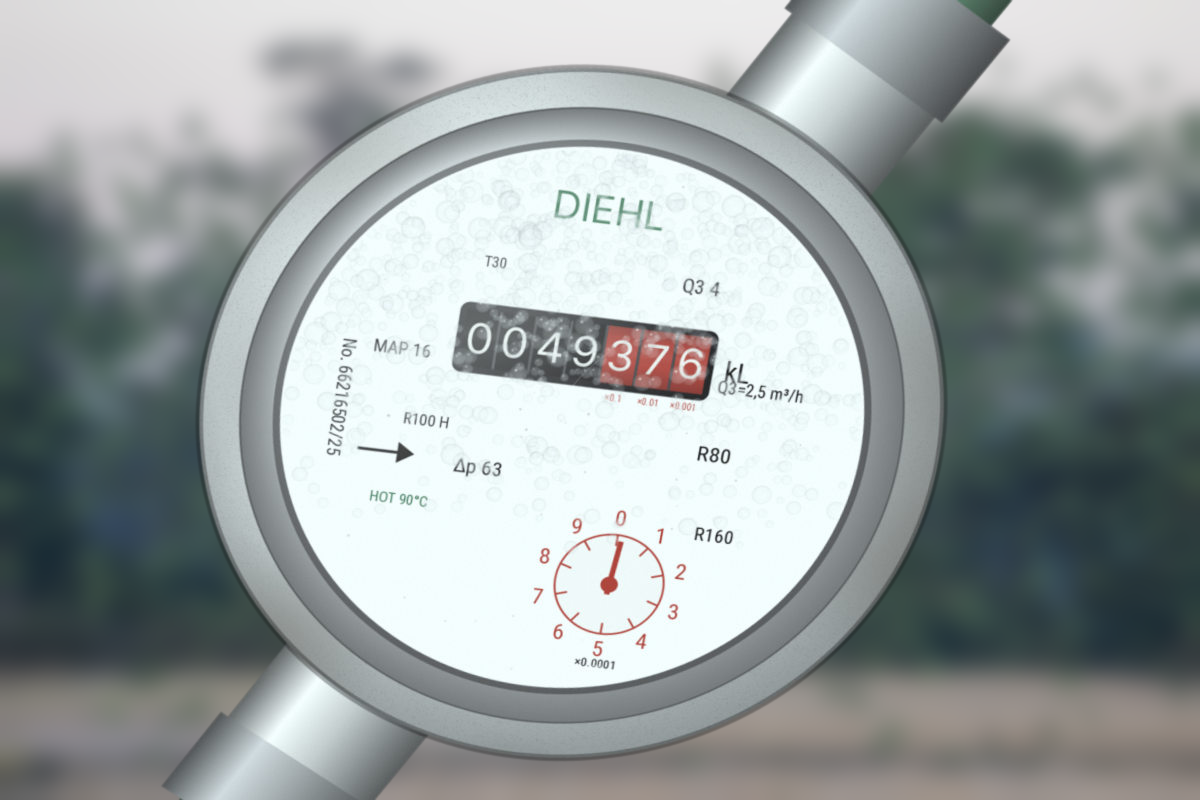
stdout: 49.3760 kL
